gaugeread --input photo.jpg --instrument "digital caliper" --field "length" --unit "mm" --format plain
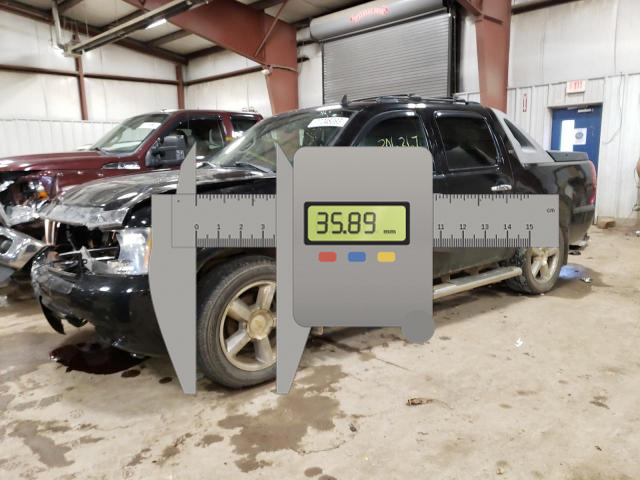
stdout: 35.89 mm
